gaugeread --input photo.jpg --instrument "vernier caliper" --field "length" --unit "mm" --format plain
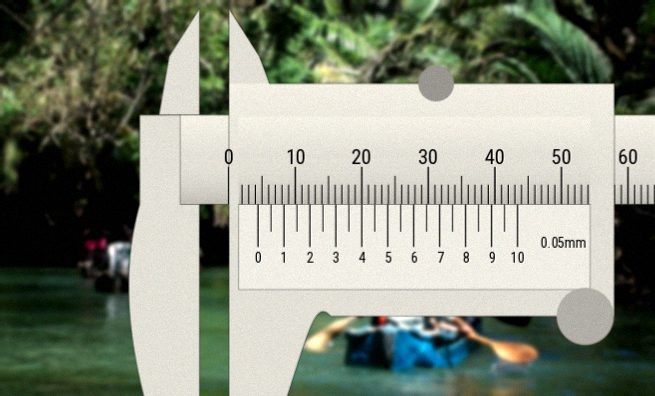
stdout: 4.4 mm
